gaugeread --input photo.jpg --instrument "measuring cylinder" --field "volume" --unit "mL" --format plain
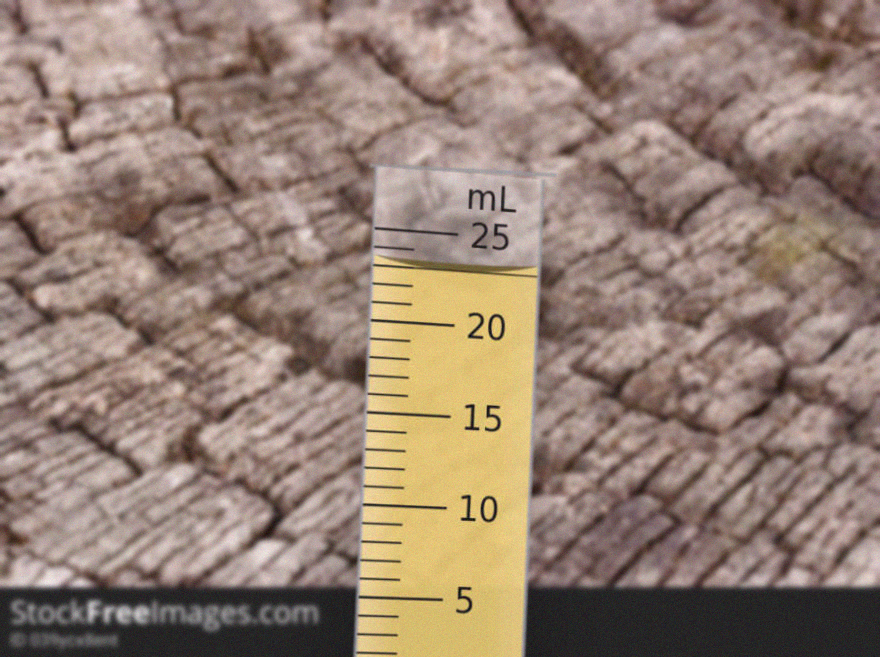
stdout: 23 mL
